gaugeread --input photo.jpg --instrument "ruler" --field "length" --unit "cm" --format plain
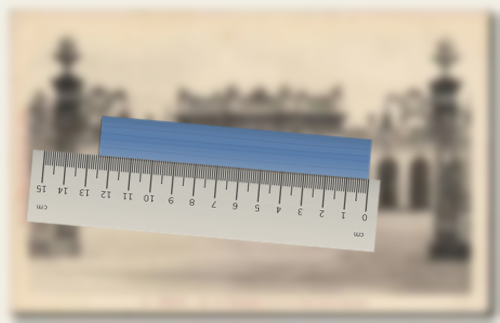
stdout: 12.5 cm
